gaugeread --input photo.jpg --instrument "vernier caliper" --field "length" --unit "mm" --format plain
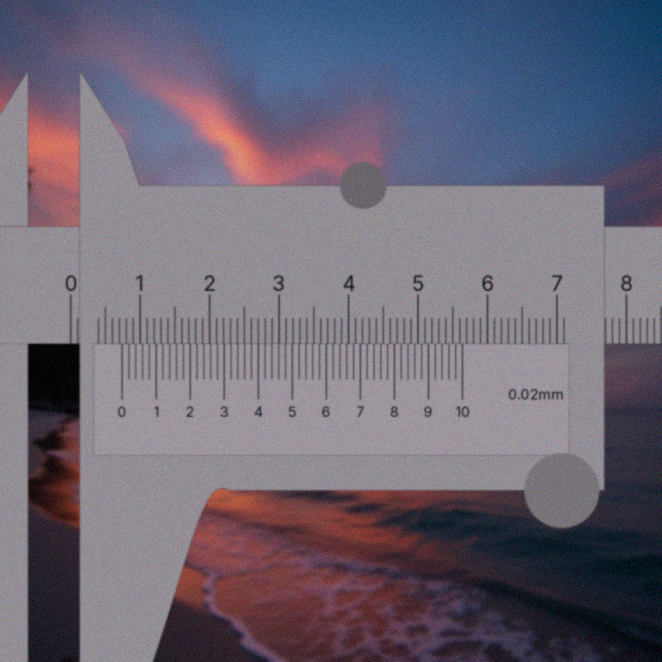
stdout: 7.4 mm
